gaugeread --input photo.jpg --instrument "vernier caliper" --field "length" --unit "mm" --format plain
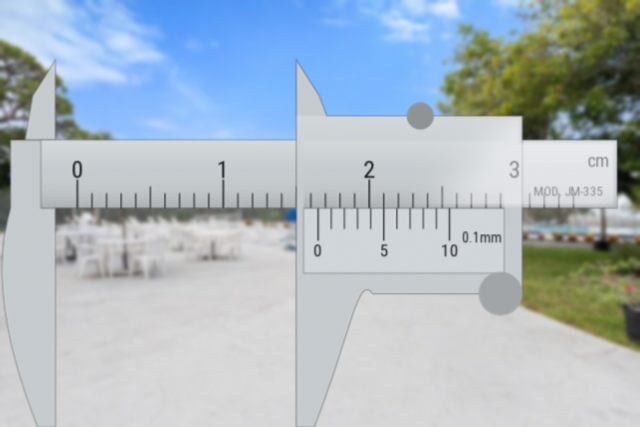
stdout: 16.5 mm
